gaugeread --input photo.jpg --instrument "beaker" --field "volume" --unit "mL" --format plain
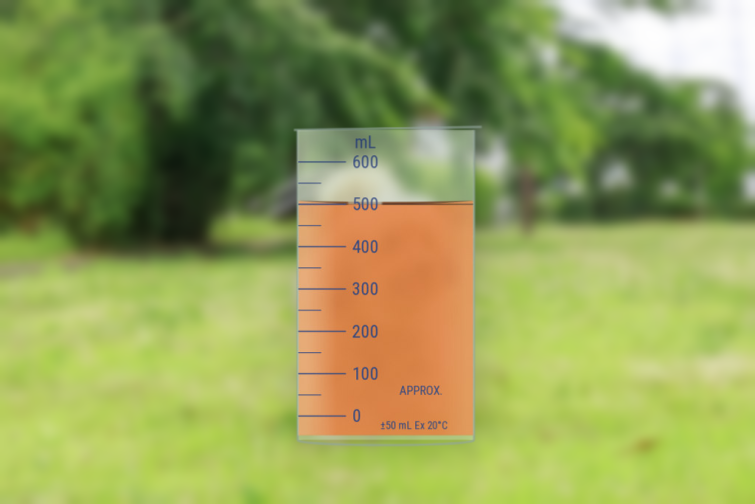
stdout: 500 mL
